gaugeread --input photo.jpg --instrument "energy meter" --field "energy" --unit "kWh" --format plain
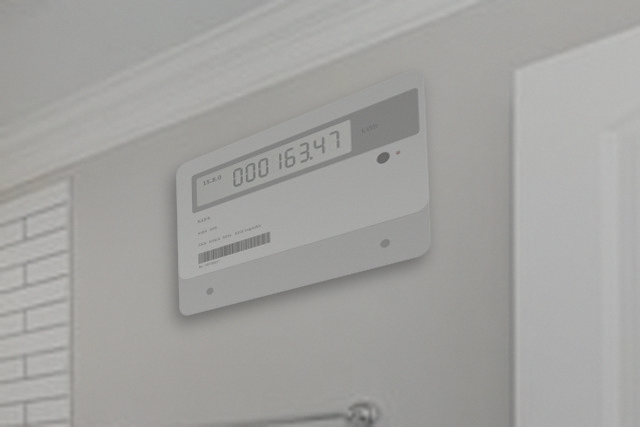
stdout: 163.47 kWh
